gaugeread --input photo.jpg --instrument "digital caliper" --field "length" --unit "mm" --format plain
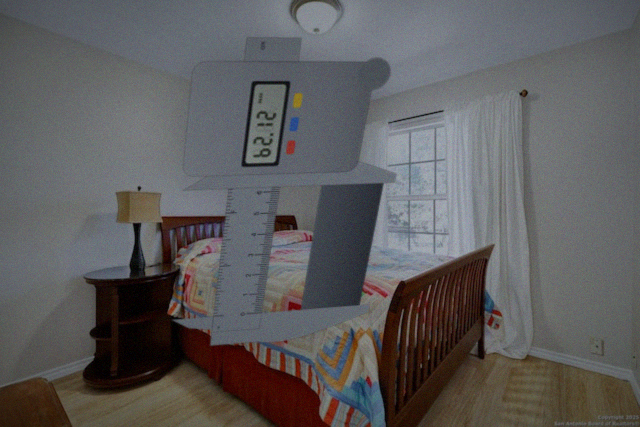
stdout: 62.12 mm
